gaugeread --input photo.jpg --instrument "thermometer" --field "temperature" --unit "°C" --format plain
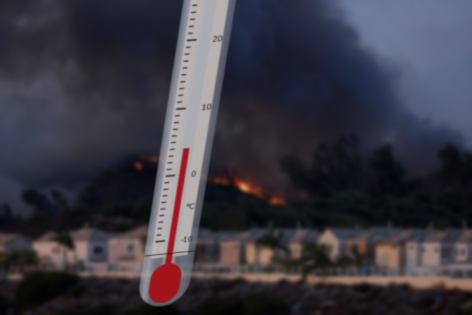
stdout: 4 °C
